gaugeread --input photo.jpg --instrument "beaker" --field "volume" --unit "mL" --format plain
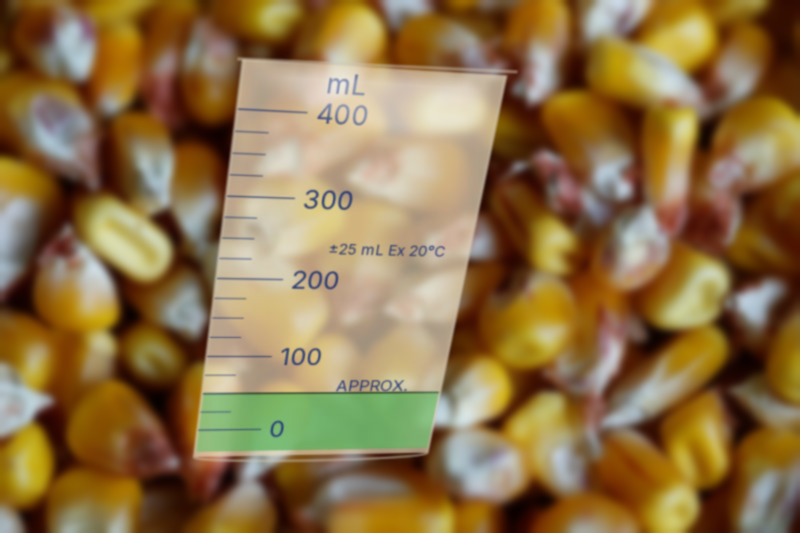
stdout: 50 mL
